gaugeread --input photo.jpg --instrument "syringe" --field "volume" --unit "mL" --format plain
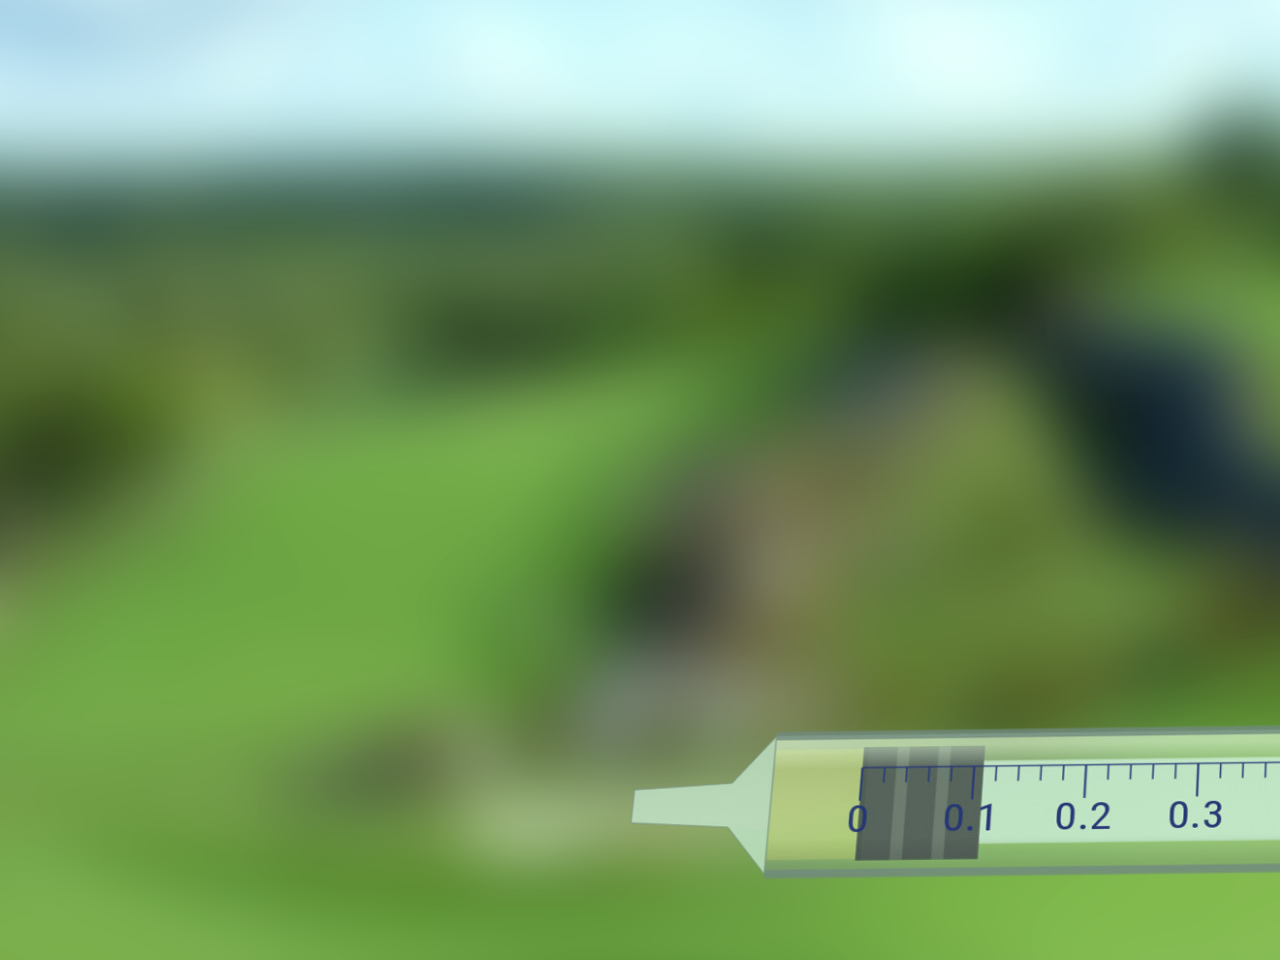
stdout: 0 mL
